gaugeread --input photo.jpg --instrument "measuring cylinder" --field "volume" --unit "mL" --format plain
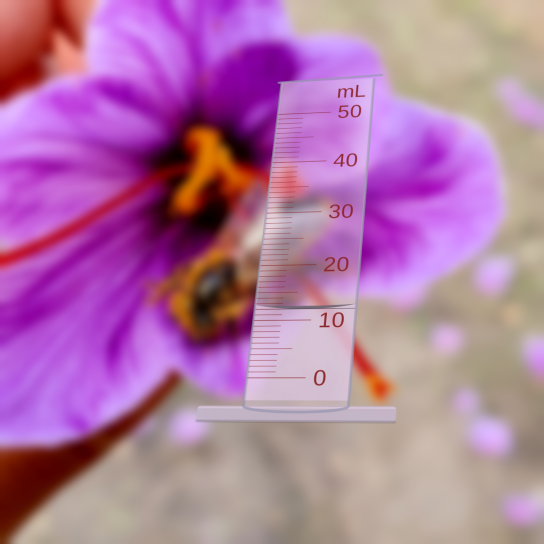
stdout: 12 mL
